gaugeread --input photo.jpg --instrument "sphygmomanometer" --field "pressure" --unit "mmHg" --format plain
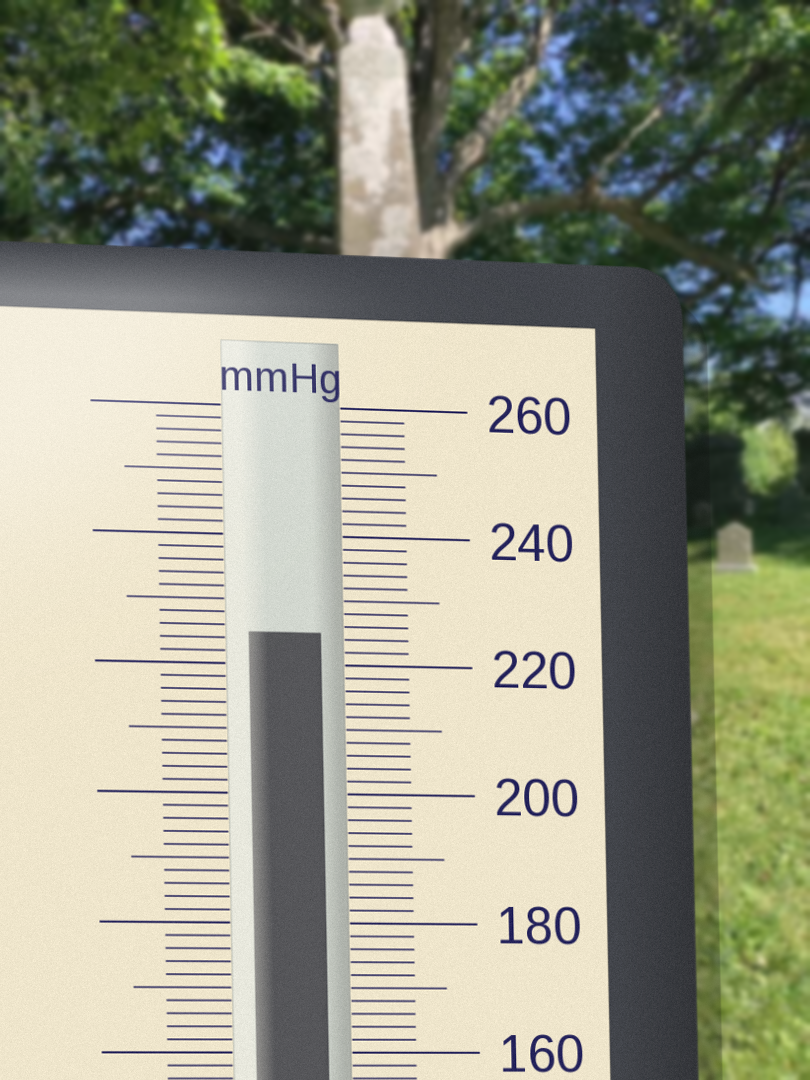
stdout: 225 mmHg
